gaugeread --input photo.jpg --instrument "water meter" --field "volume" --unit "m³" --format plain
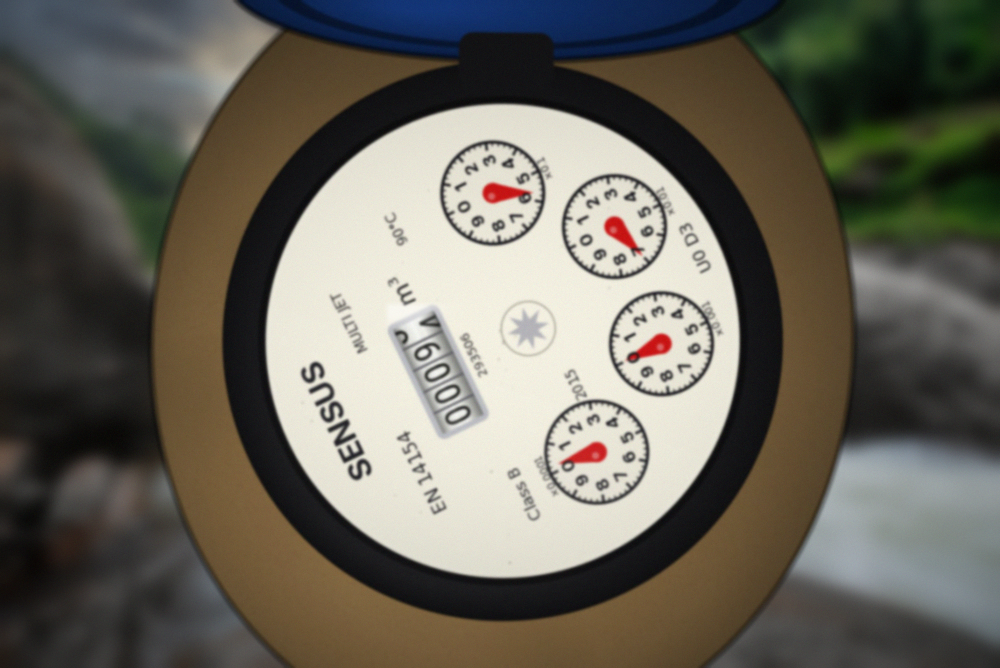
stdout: 93.5700 m³
